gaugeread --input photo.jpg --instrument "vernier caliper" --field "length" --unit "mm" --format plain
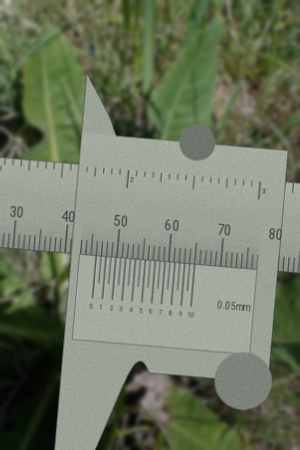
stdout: 46.0 mm
